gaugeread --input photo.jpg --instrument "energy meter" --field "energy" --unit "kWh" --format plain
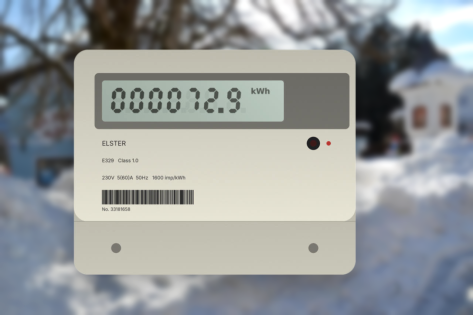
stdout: 72.9 kWh
